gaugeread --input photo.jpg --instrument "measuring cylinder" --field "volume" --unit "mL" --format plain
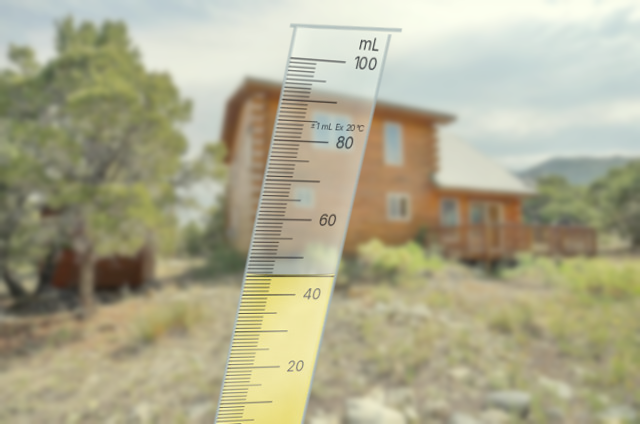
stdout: 45 mL
